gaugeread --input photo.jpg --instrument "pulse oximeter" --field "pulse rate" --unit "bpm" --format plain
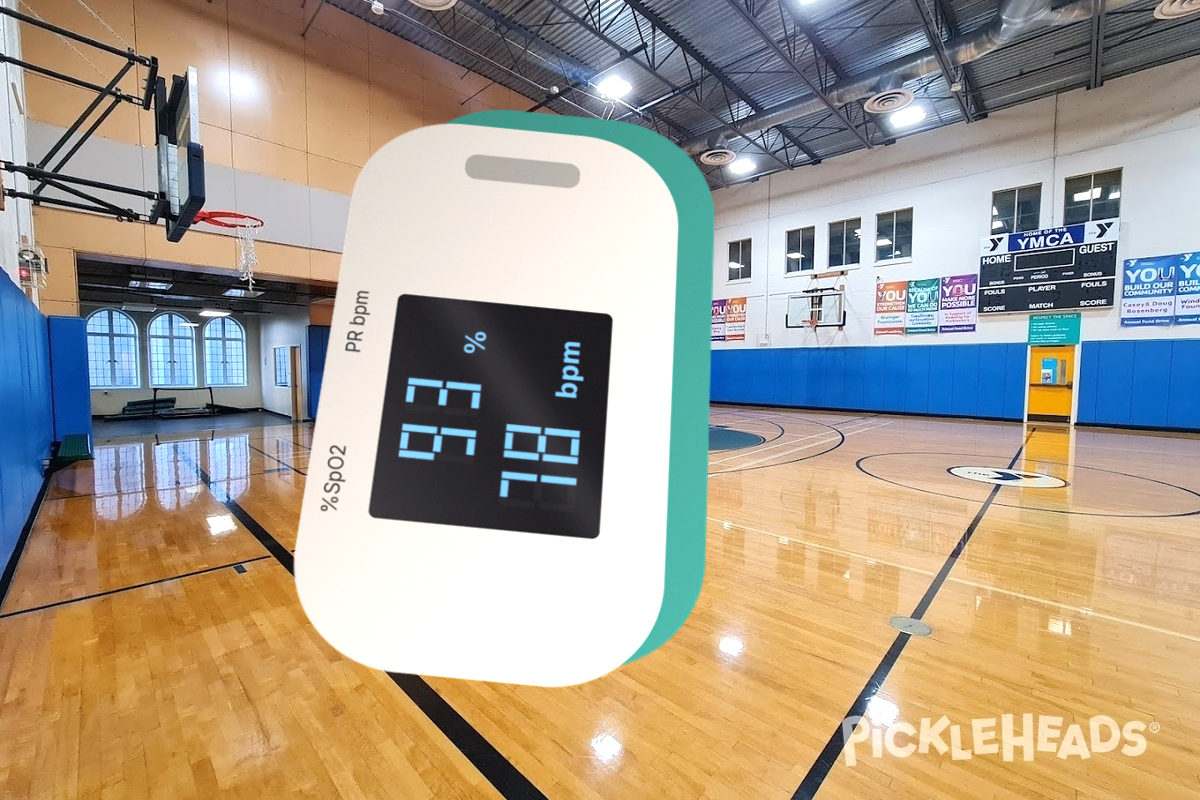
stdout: 78 bpm
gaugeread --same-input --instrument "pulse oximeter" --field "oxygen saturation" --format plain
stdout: 93 %
